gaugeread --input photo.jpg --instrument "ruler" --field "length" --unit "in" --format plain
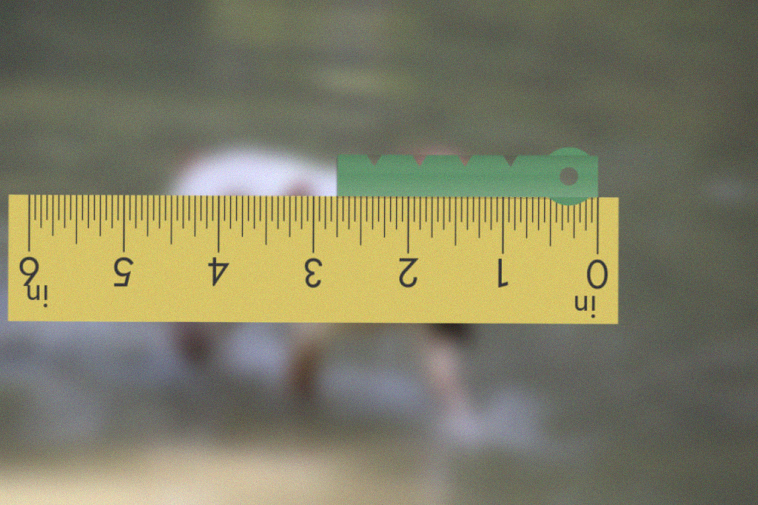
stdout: 2.75 in
